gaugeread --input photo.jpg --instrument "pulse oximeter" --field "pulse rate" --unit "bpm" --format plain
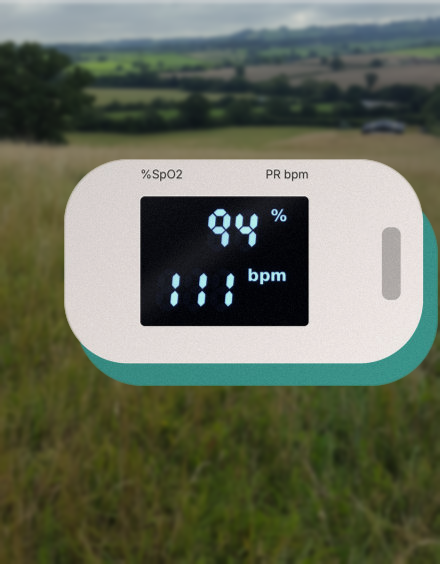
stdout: 111 bpm
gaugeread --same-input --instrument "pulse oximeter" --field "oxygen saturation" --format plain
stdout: 94 %
